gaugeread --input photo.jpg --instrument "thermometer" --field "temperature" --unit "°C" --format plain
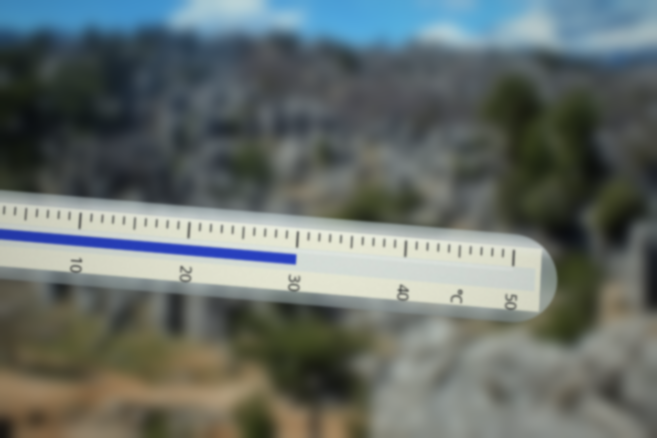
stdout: 30 °C
